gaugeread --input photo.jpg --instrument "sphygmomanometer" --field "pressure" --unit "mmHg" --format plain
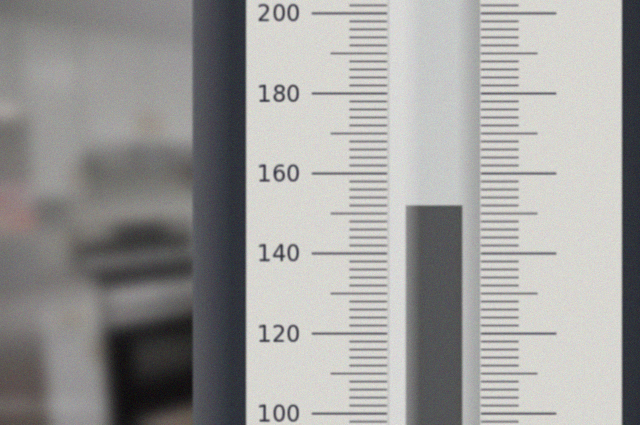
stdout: 152 mmHg
